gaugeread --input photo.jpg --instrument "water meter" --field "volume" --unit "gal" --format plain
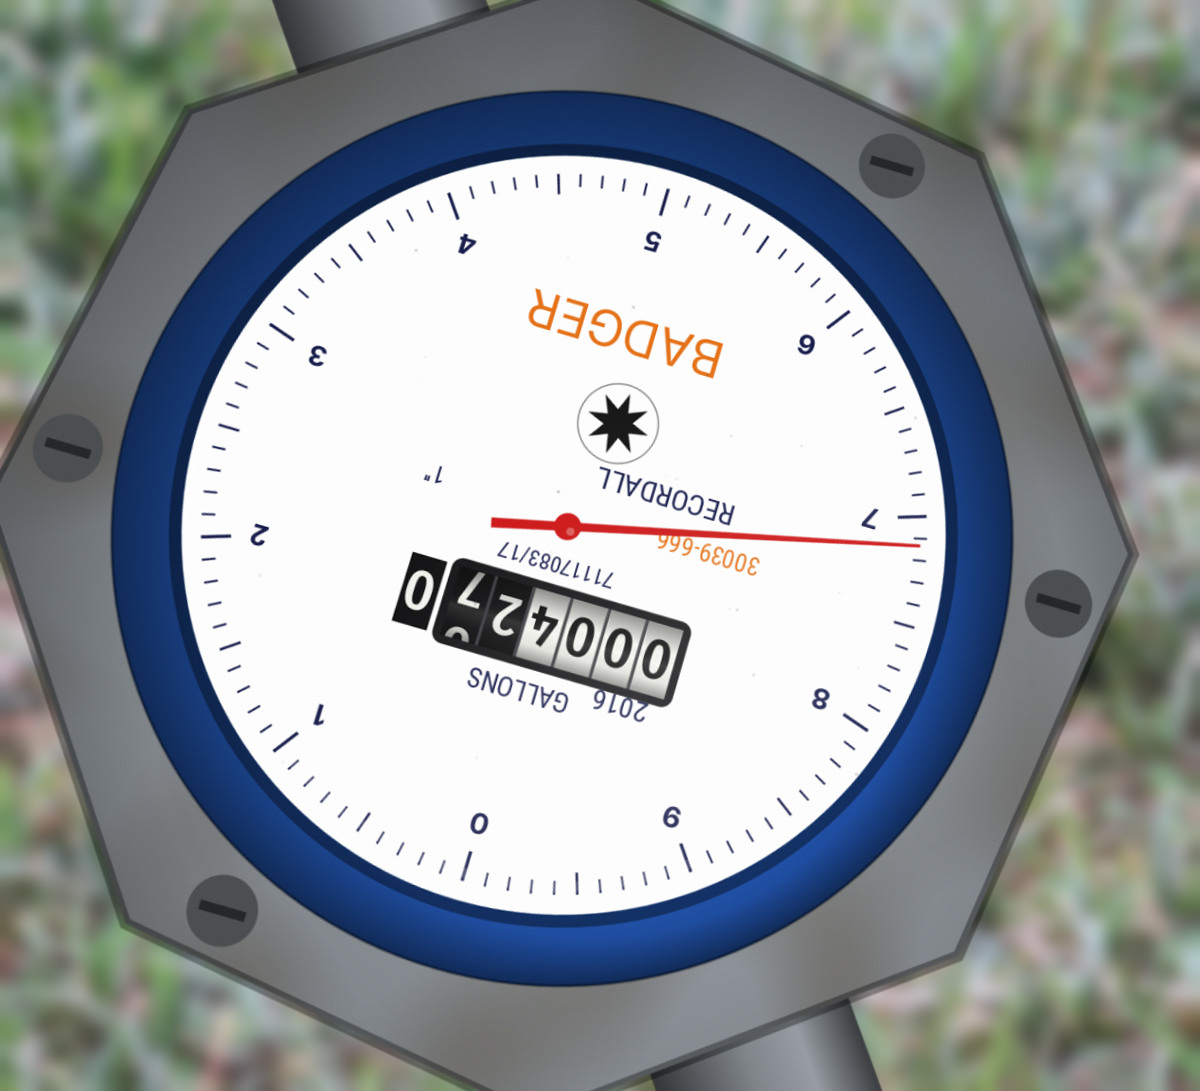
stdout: 4267.1 gal
